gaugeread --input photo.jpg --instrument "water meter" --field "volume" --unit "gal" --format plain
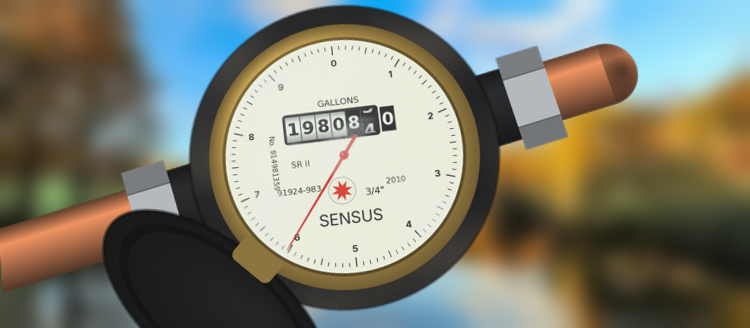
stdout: 1980836.0 gal
